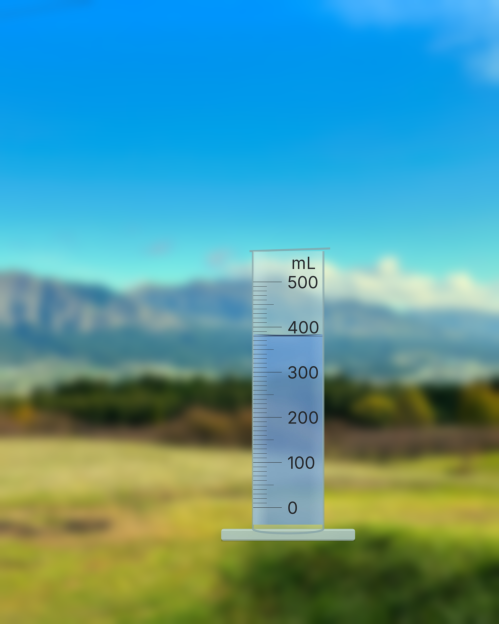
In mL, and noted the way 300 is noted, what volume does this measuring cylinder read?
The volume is 380
